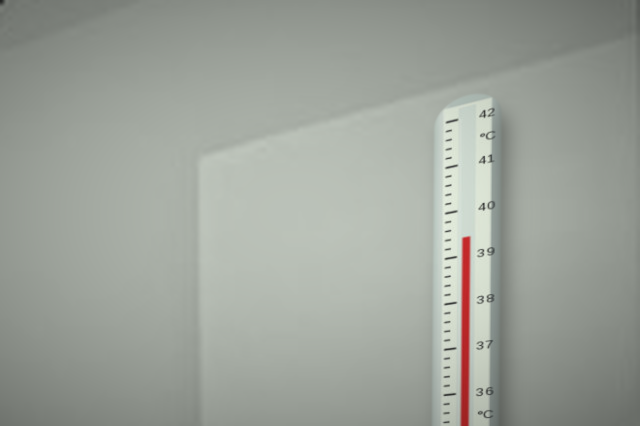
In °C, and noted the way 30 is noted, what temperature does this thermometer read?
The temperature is 39.4
